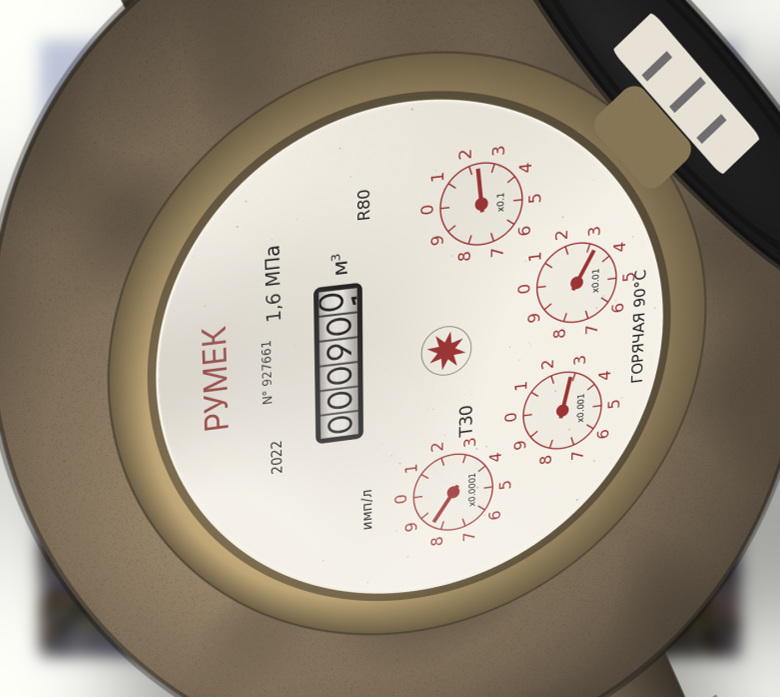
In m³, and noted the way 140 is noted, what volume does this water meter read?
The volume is 900.2328
